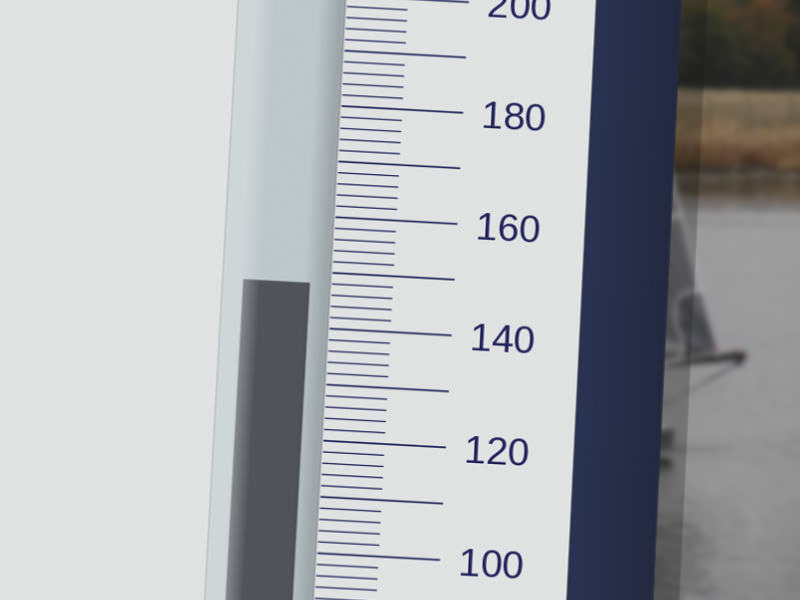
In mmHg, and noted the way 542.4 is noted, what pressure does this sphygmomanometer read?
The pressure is 148
